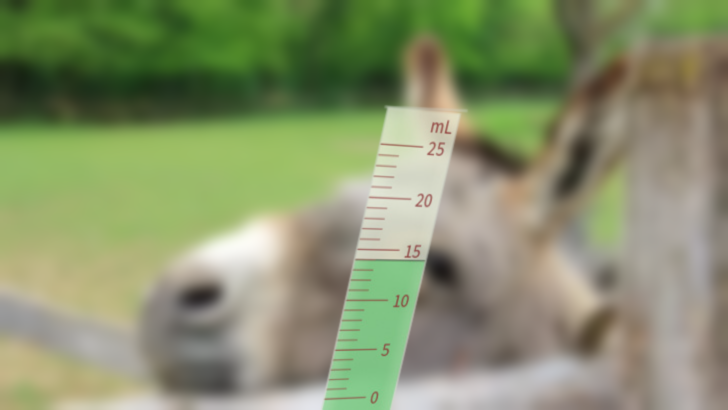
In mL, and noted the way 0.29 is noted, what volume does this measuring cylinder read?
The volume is 14
